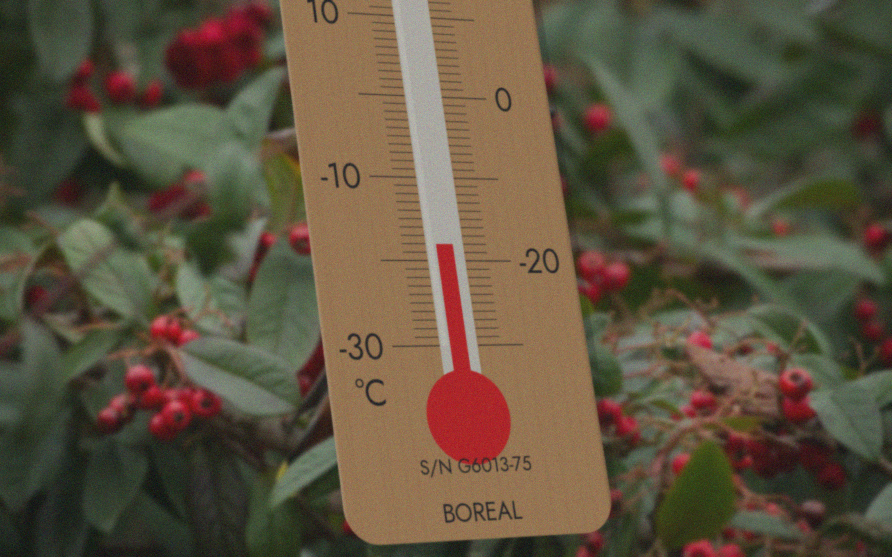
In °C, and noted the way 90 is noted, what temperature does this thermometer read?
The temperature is -18
